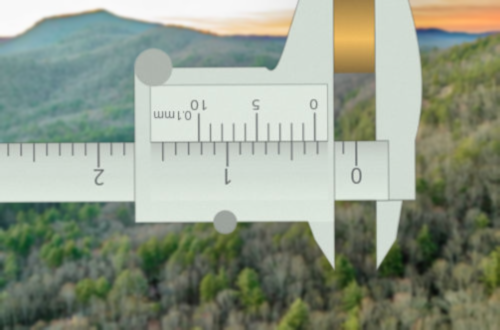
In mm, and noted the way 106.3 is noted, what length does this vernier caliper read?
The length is 3.2
